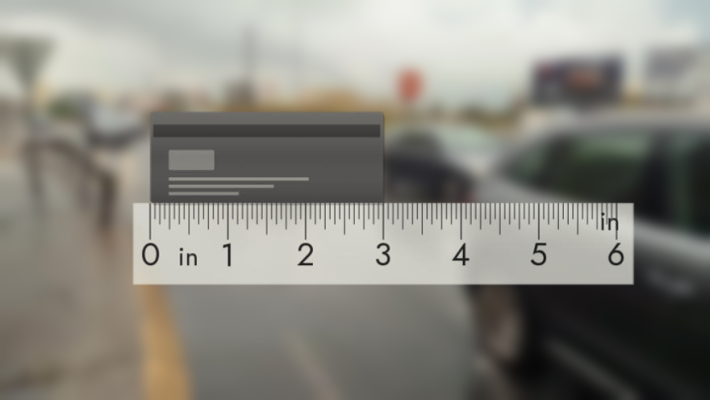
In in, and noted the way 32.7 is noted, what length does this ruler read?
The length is 3
